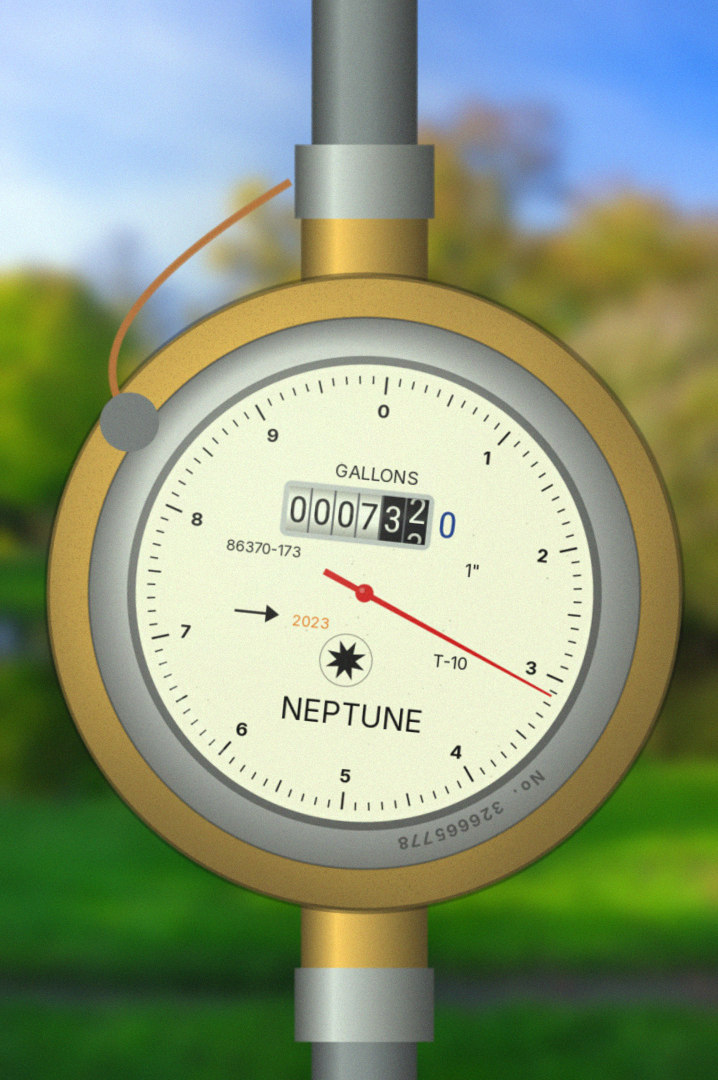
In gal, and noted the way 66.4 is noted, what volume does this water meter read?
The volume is 7323.1
